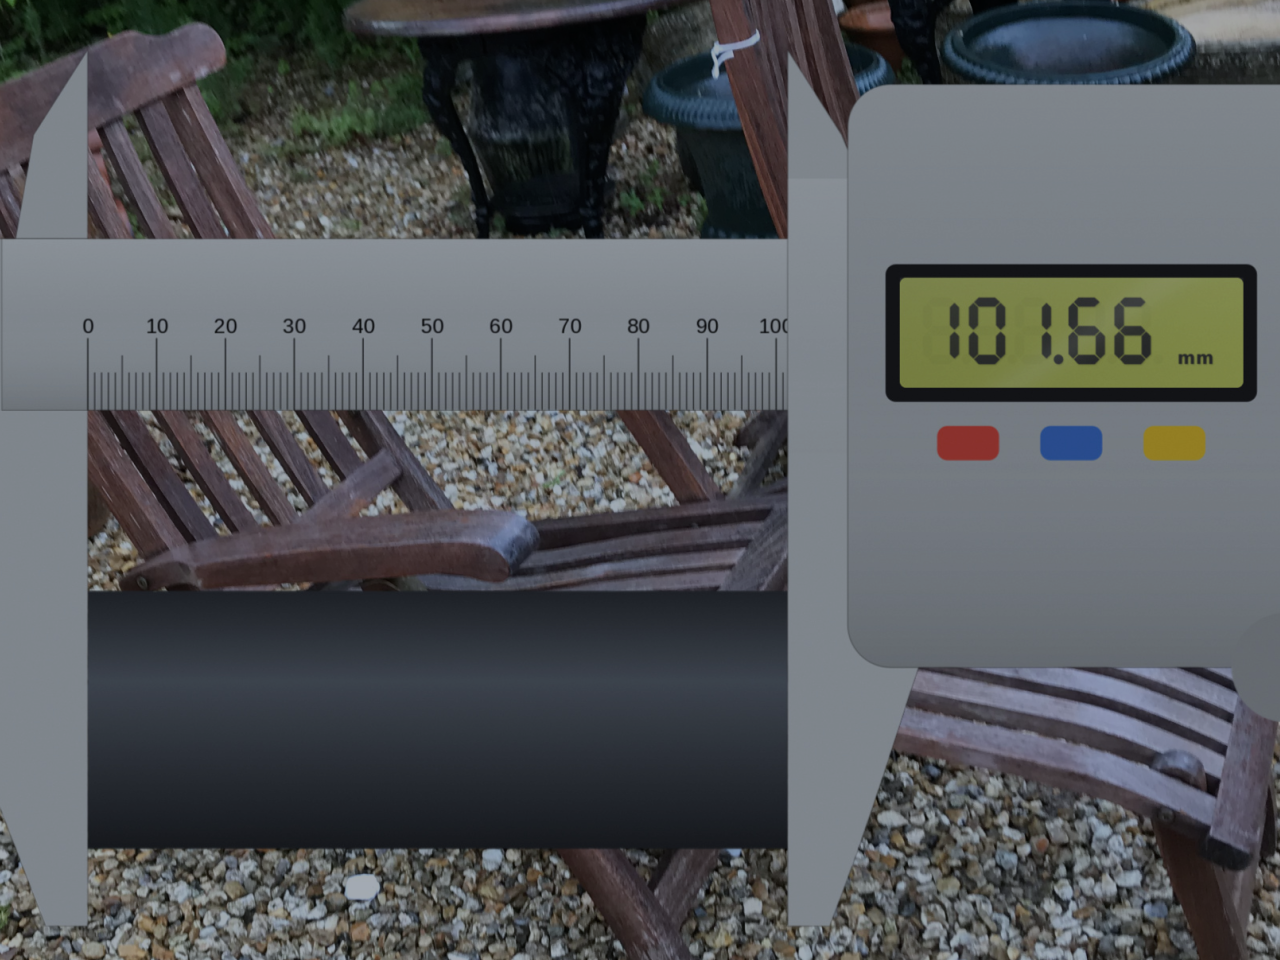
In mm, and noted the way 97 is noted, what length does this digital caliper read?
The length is 101.66
